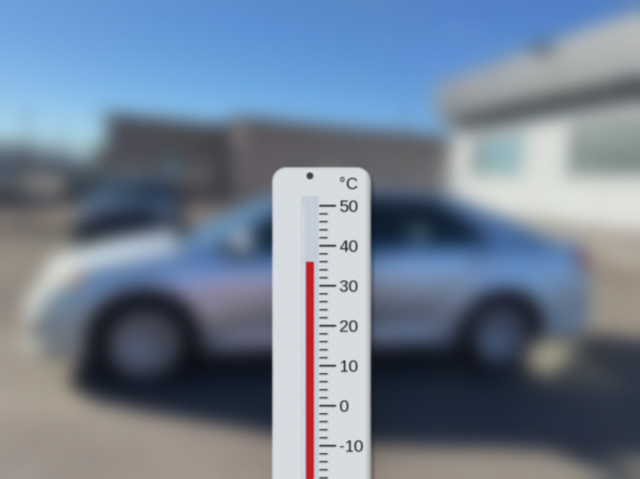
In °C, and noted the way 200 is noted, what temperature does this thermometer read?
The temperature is 36
